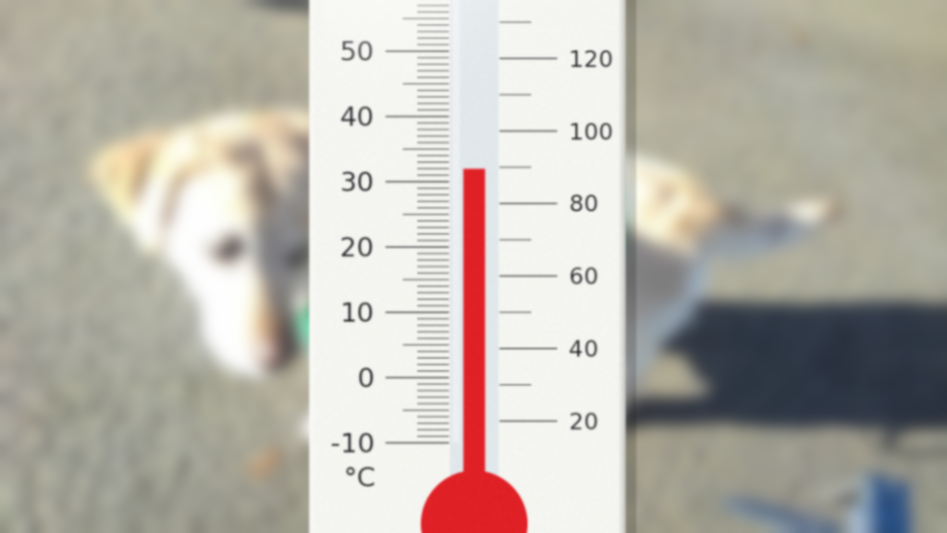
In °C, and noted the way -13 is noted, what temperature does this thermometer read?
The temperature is 32
